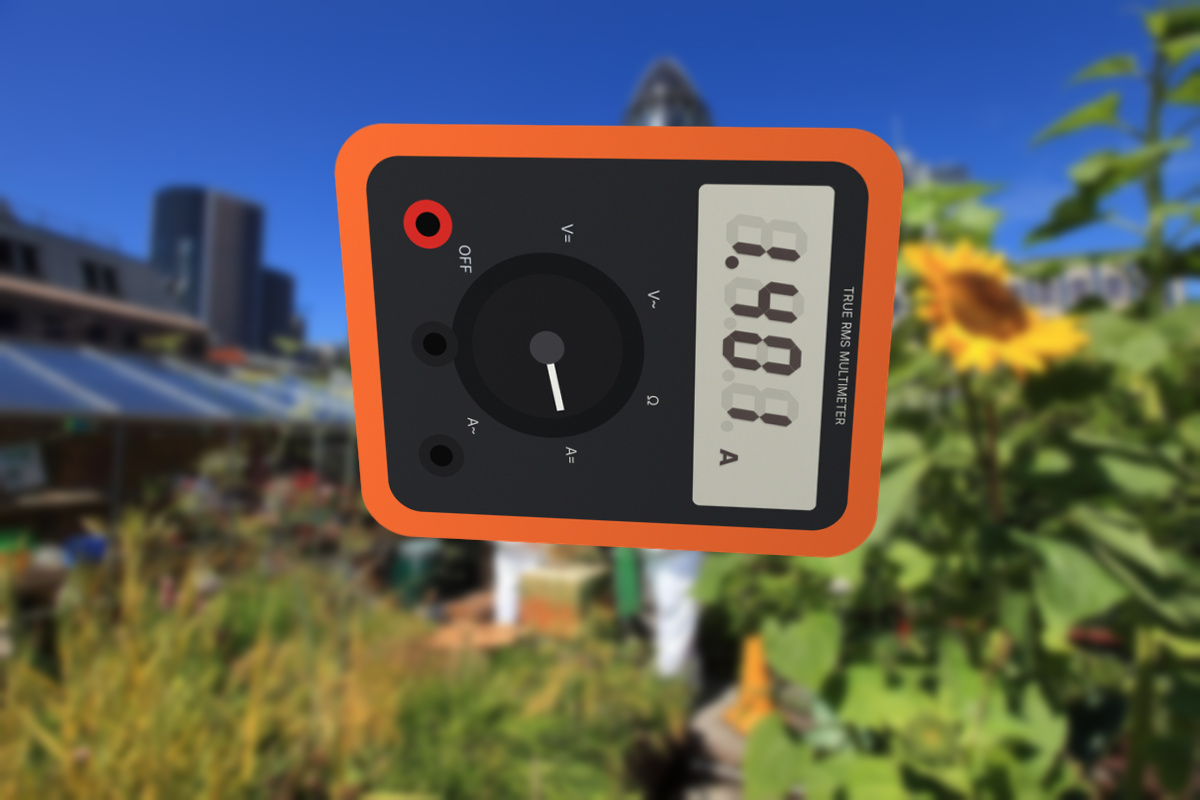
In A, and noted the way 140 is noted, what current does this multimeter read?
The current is 1.401
